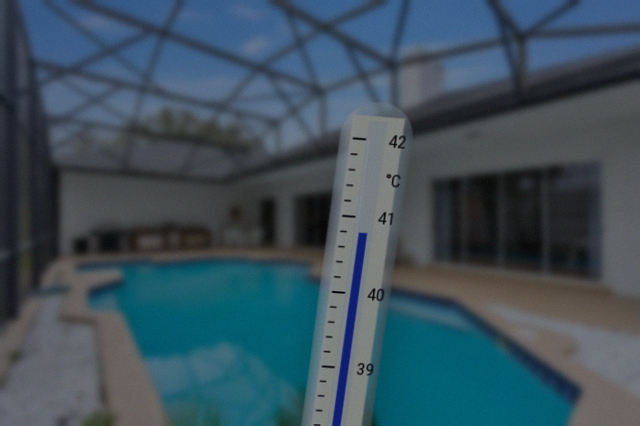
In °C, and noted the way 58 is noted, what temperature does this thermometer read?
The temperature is 40.8
